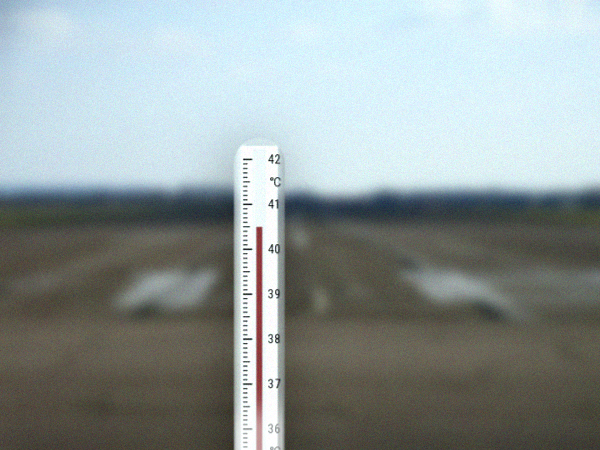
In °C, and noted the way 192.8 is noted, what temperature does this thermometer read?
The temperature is 40.5
